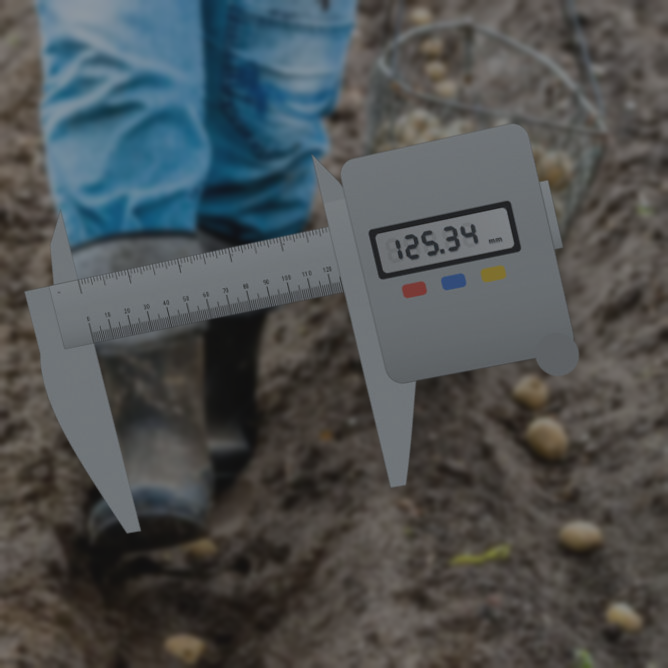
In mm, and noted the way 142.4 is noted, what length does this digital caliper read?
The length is 125.34
